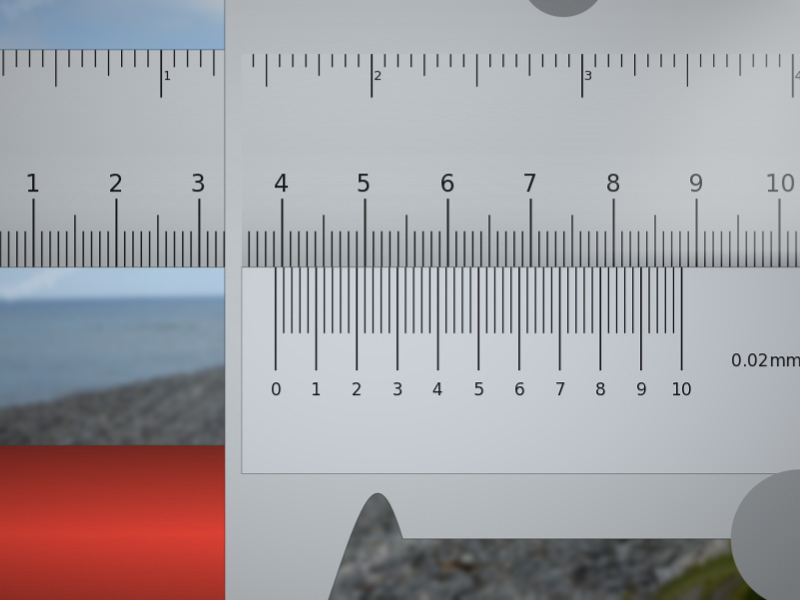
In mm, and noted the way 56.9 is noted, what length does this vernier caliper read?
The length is 39.2
